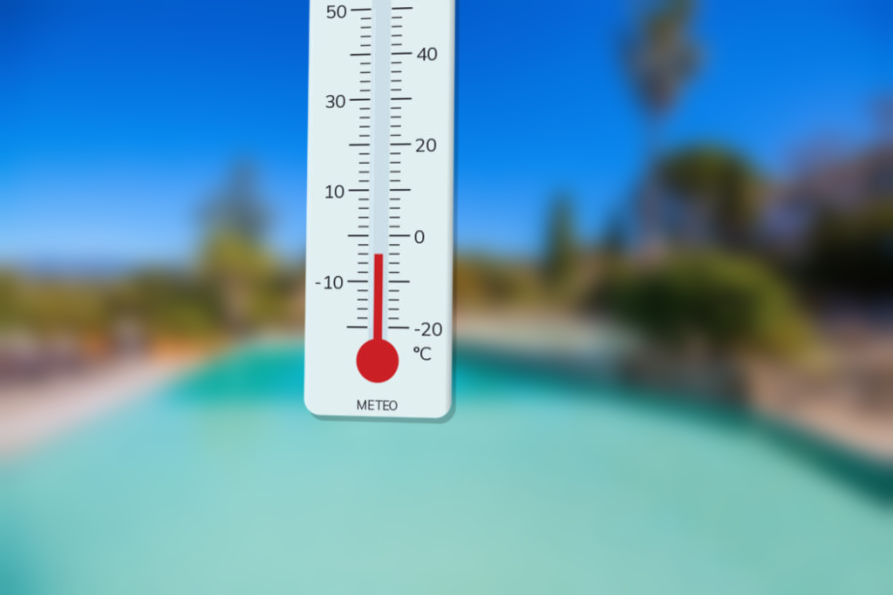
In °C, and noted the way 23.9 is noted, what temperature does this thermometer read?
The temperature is -4
